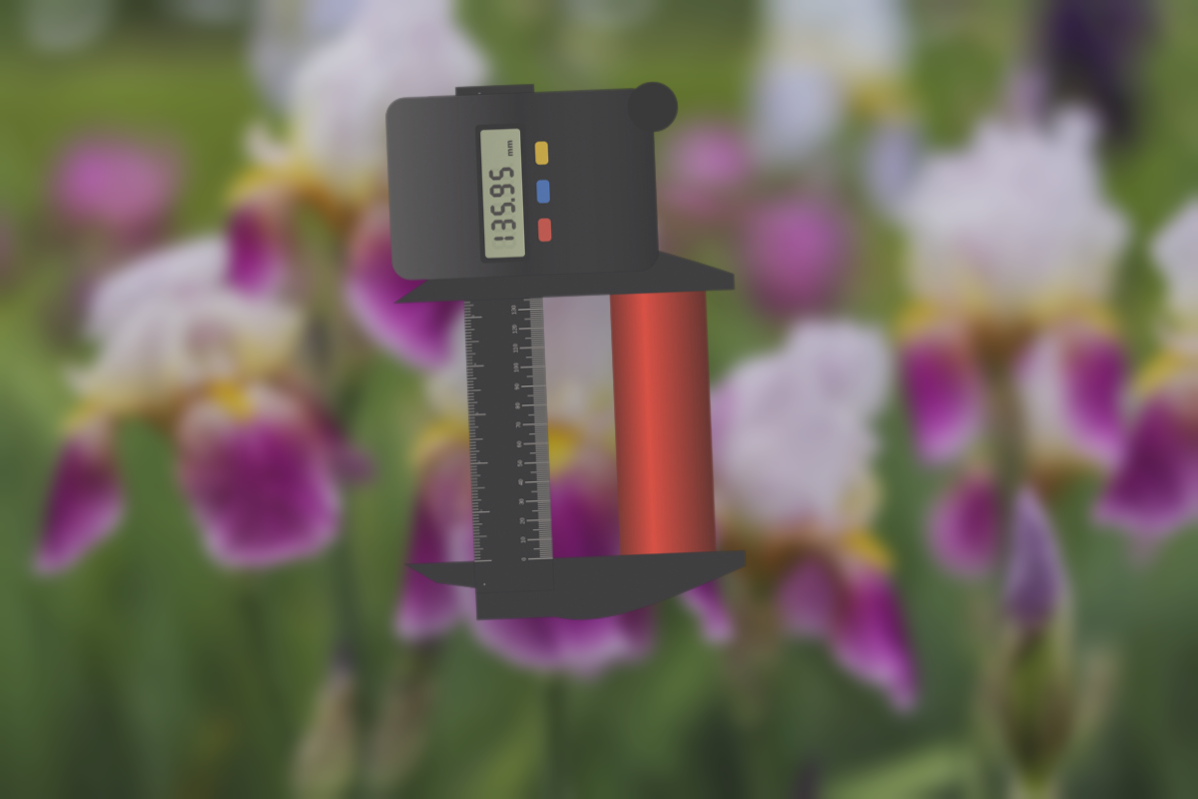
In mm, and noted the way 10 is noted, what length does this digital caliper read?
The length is 135.95
